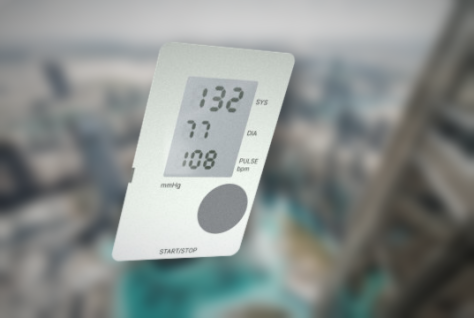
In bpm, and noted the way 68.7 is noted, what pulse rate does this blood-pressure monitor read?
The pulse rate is 108
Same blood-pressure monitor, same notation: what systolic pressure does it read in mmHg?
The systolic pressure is 132
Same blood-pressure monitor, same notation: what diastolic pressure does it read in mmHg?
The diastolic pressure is 77
